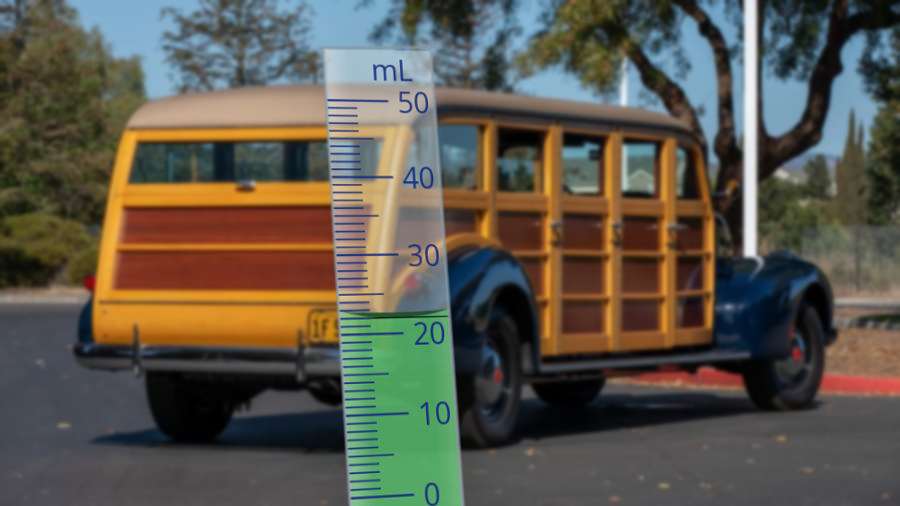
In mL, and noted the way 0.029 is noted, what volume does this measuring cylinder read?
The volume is 22
